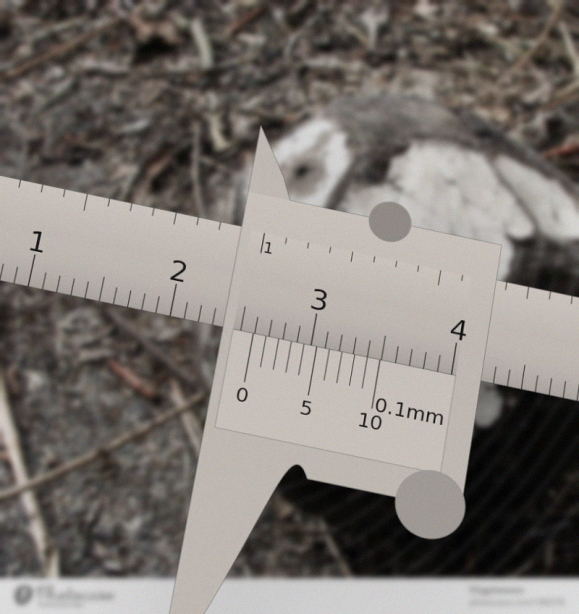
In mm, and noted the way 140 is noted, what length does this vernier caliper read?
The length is 25.9
